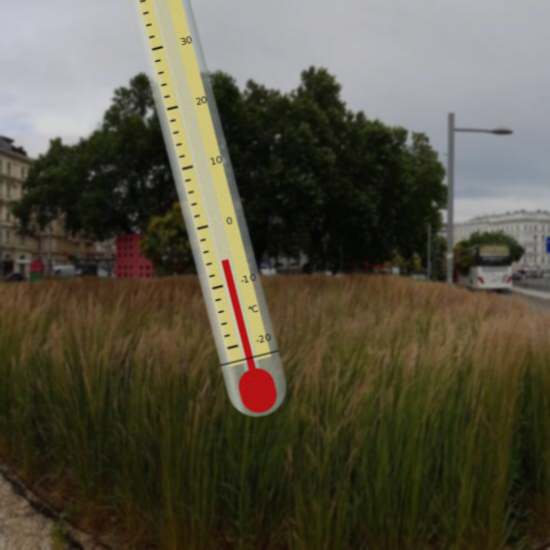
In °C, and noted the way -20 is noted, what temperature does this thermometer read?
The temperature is -6
